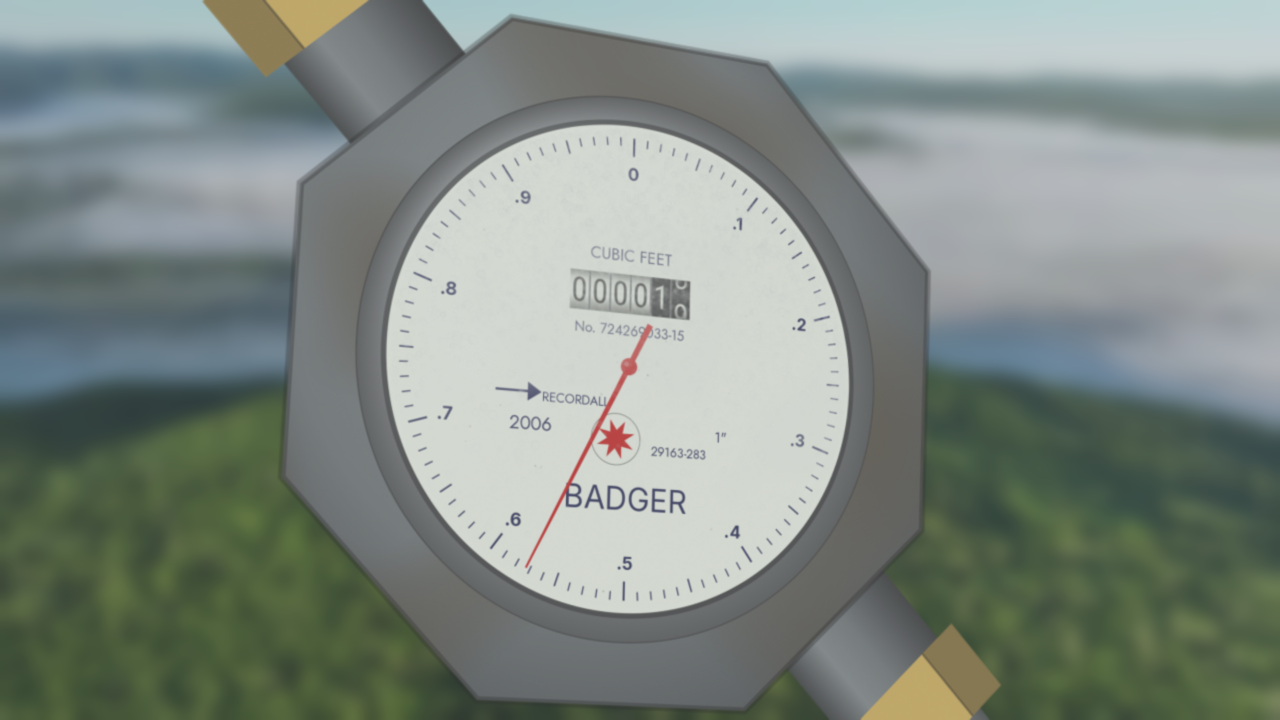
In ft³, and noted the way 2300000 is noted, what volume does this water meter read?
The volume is 18.57
